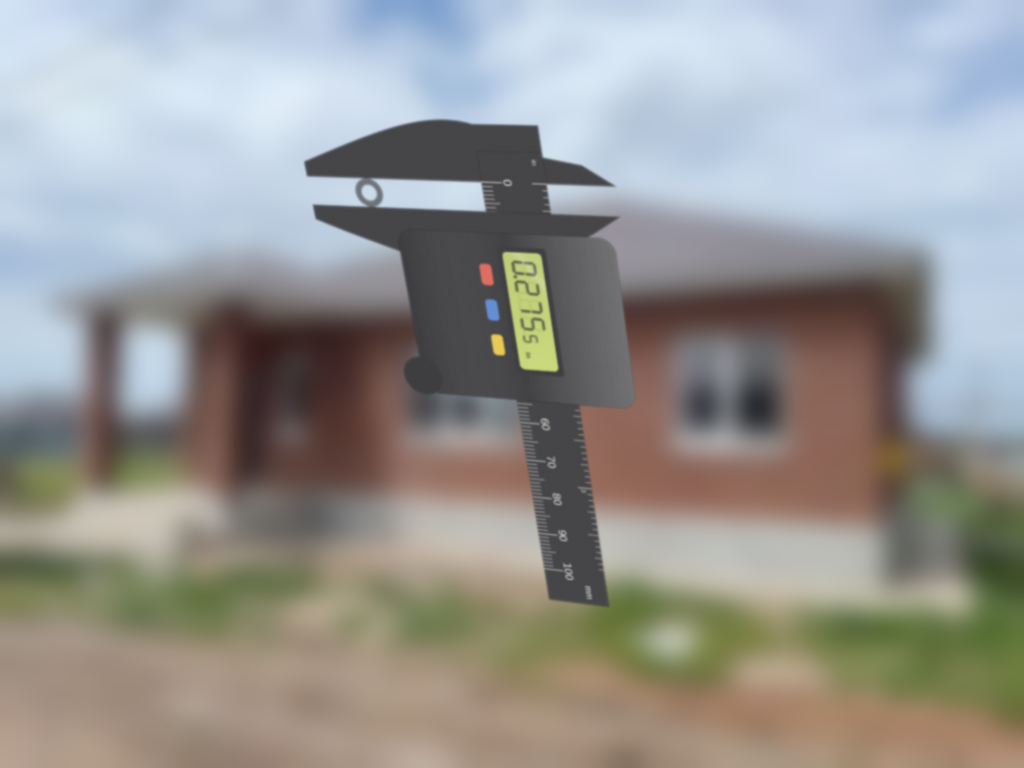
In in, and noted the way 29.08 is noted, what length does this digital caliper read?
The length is 0.2755
